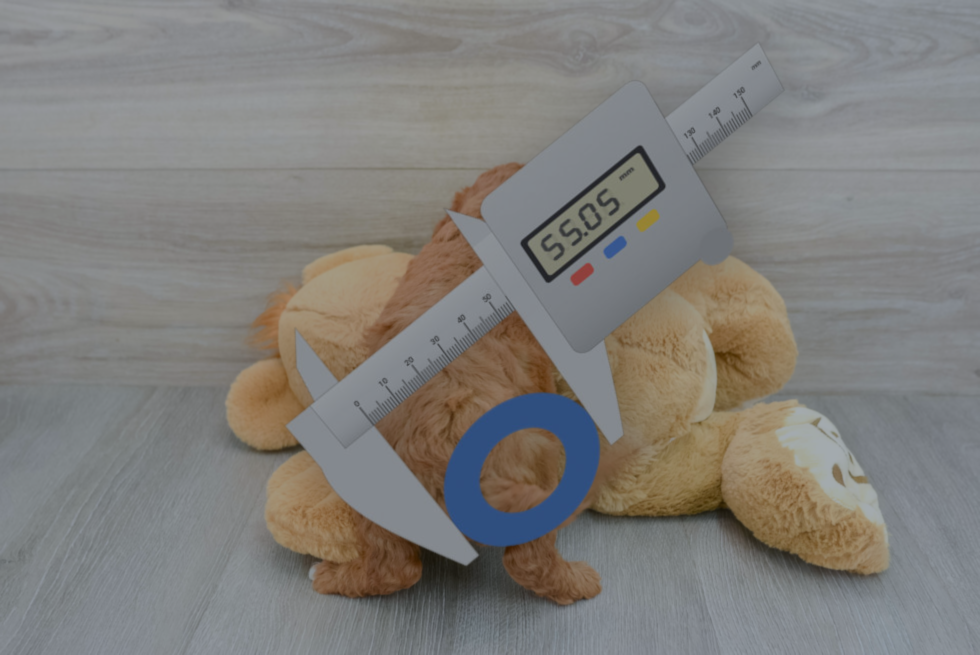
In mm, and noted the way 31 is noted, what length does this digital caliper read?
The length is 55.05
